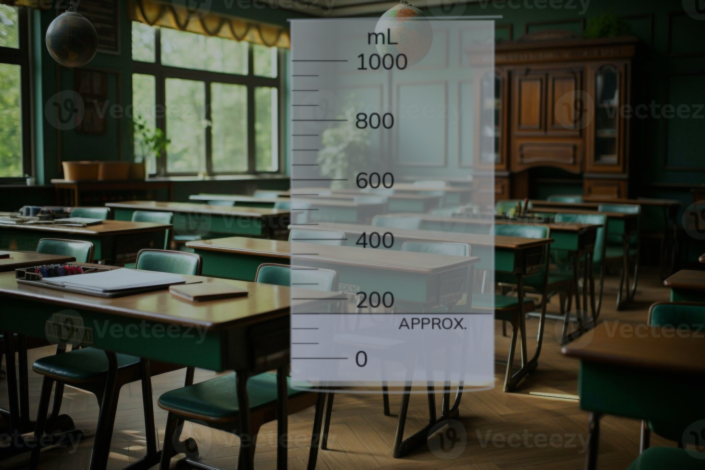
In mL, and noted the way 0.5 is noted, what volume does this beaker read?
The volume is 150
